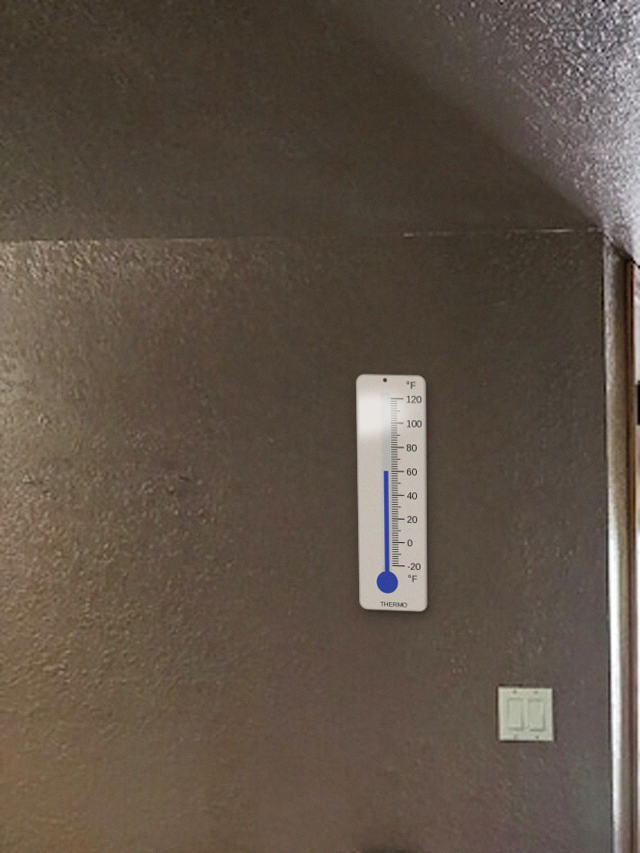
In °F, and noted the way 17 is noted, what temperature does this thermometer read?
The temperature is 60
